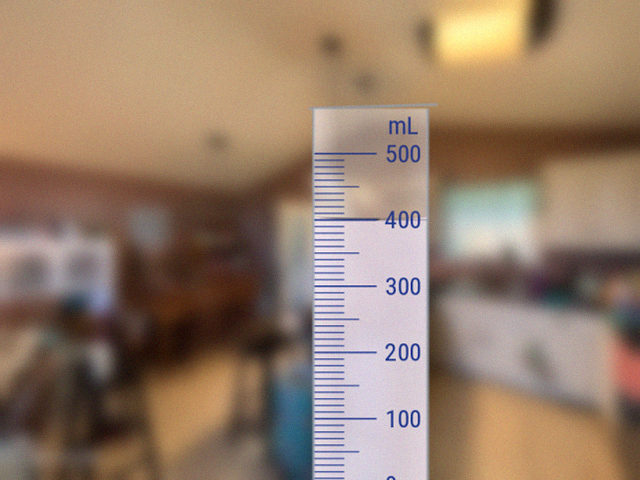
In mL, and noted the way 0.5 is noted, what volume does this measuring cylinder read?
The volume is 400
